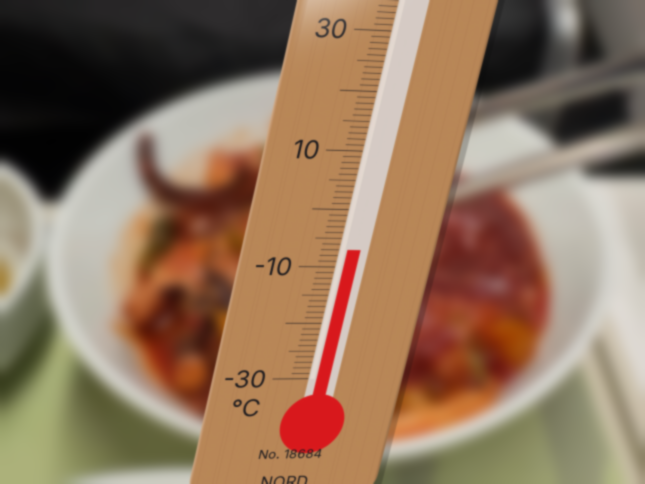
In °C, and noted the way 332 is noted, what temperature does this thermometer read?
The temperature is -7
